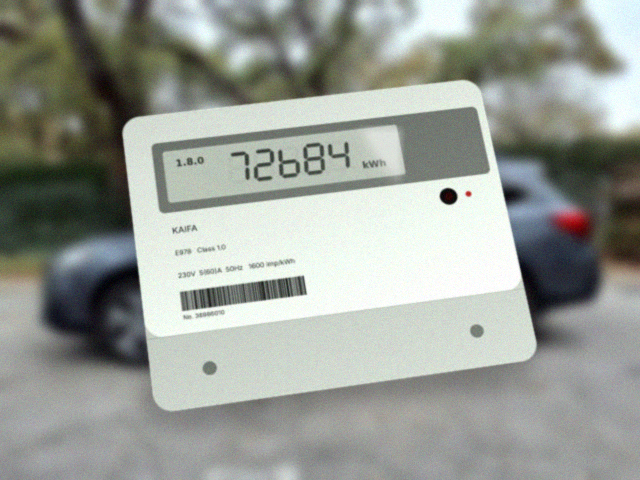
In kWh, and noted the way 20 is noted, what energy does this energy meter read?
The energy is 72684
